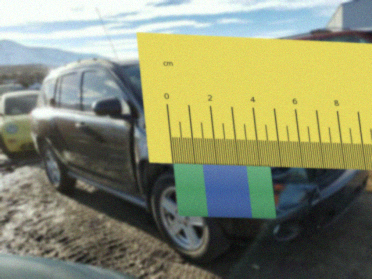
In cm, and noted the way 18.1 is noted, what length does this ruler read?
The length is 4.5
